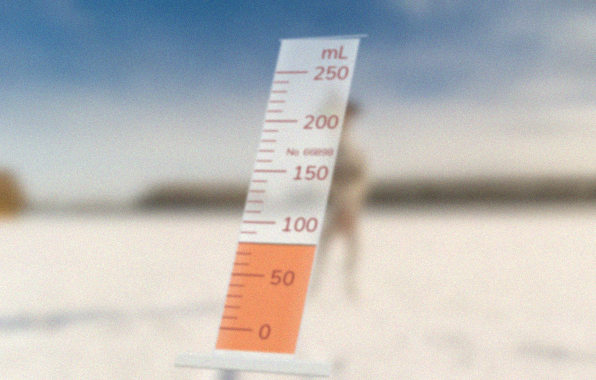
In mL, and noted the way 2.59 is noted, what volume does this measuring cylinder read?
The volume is 80
